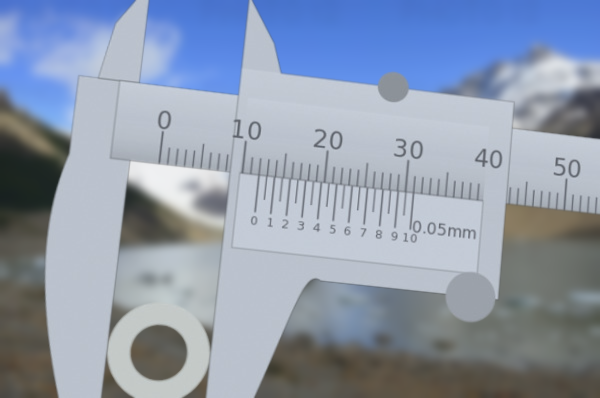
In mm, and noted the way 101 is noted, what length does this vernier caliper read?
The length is 12.0
